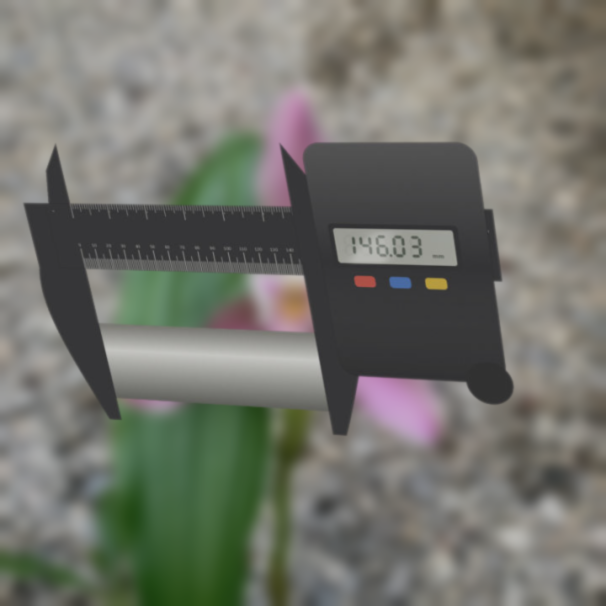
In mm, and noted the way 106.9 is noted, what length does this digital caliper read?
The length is 146.03
